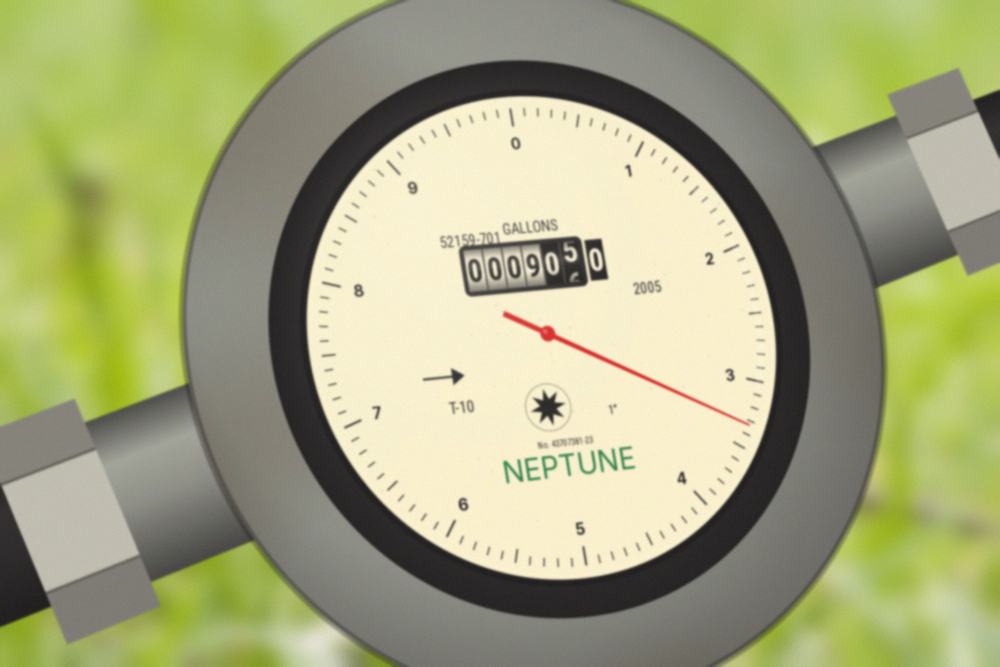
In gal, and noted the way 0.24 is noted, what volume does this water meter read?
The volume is 9053.3
